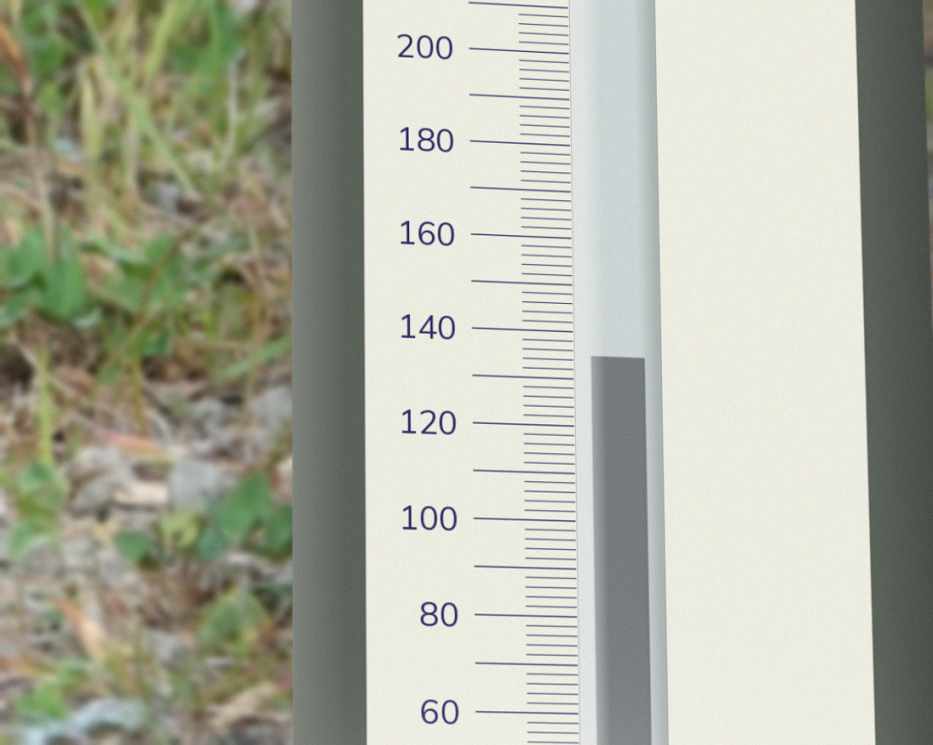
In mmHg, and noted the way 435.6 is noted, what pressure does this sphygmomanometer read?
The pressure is 135
